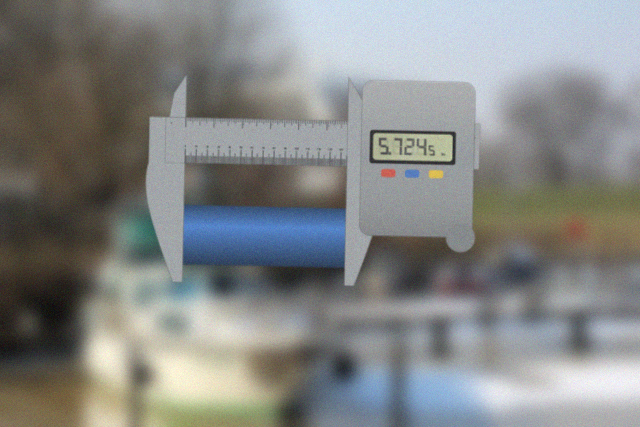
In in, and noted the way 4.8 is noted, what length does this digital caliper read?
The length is 5.7245
